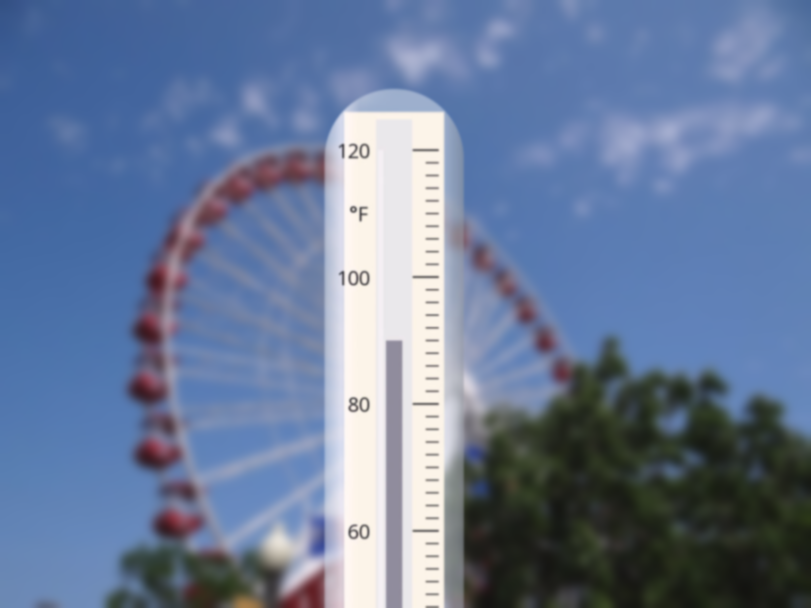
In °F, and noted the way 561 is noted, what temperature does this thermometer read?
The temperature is 90
